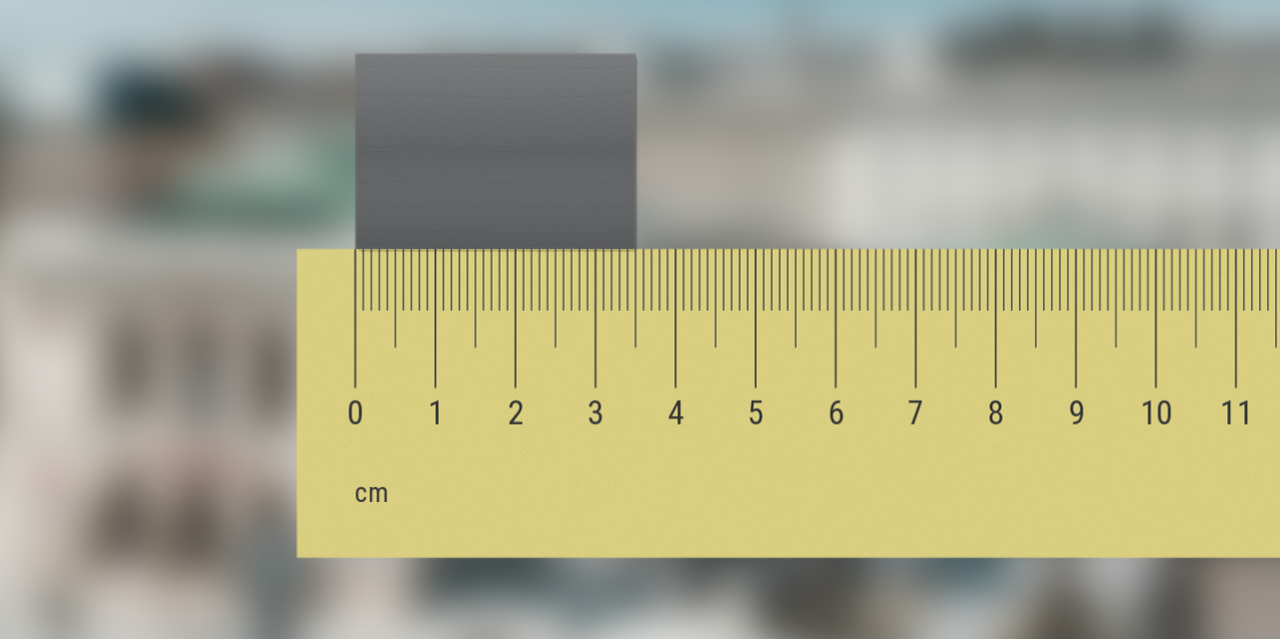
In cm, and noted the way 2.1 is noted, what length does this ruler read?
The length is 3.5
